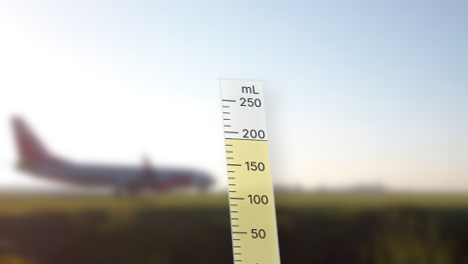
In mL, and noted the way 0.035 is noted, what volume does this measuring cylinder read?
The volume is 190
